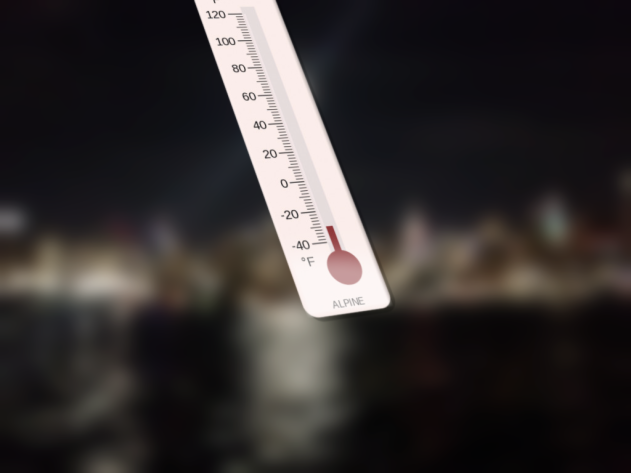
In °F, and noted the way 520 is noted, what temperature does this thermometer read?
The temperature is -30
